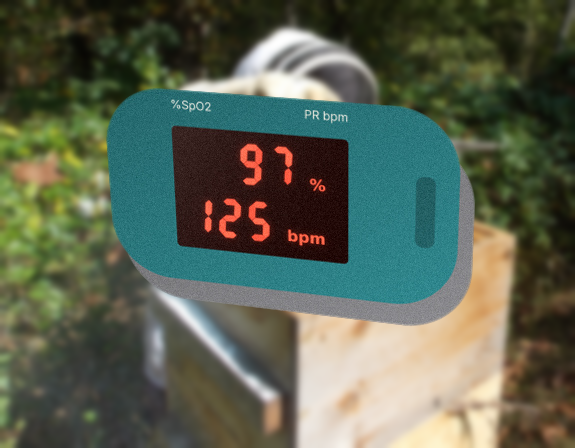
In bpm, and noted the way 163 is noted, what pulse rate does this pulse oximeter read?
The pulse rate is 125
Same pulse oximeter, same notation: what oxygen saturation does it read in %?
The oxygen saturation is 97
